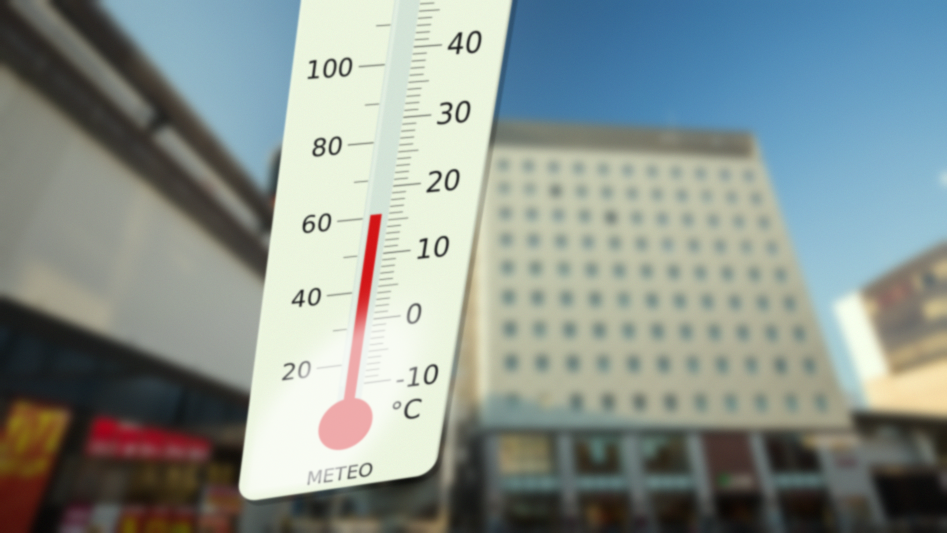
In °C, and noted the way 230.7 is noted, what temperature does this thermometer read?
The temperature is 16
